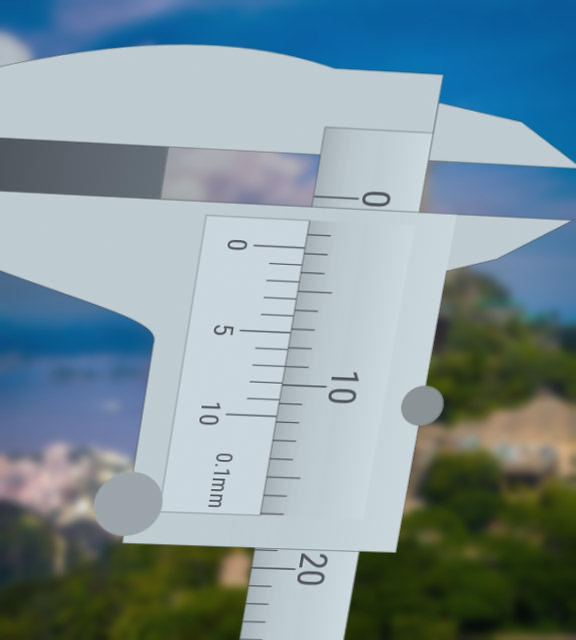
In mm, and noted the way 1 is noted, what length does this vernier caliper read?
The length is 2.7
